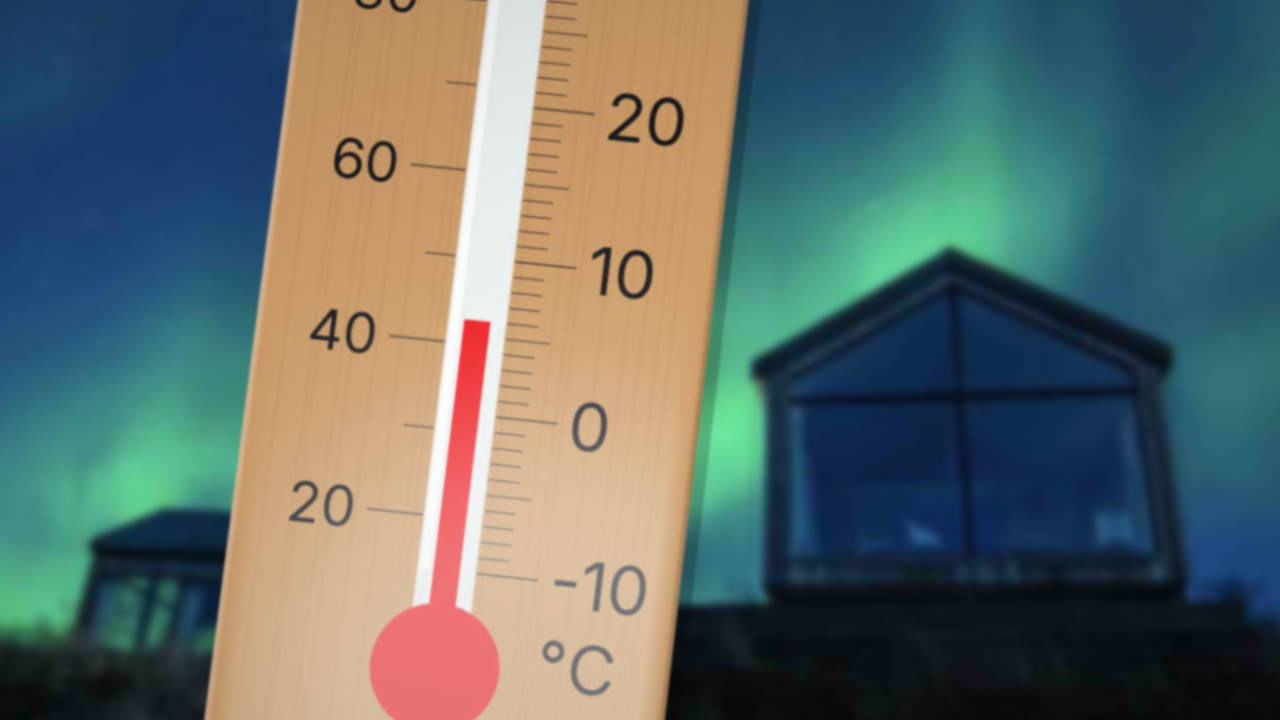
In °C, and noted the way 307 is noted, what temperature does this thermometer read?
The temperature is 6
